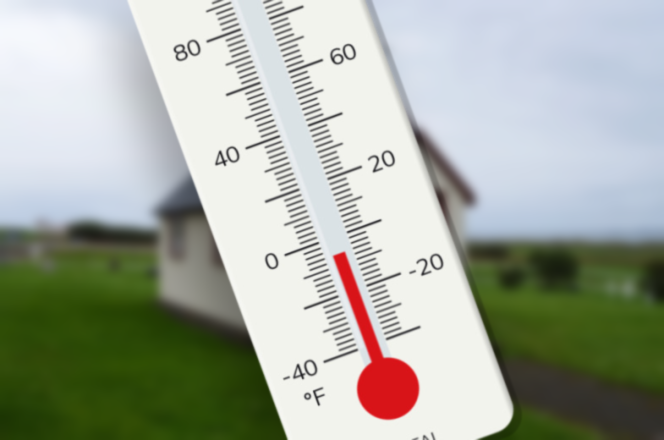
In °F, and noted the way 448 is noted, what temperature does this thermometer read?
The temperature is -6
